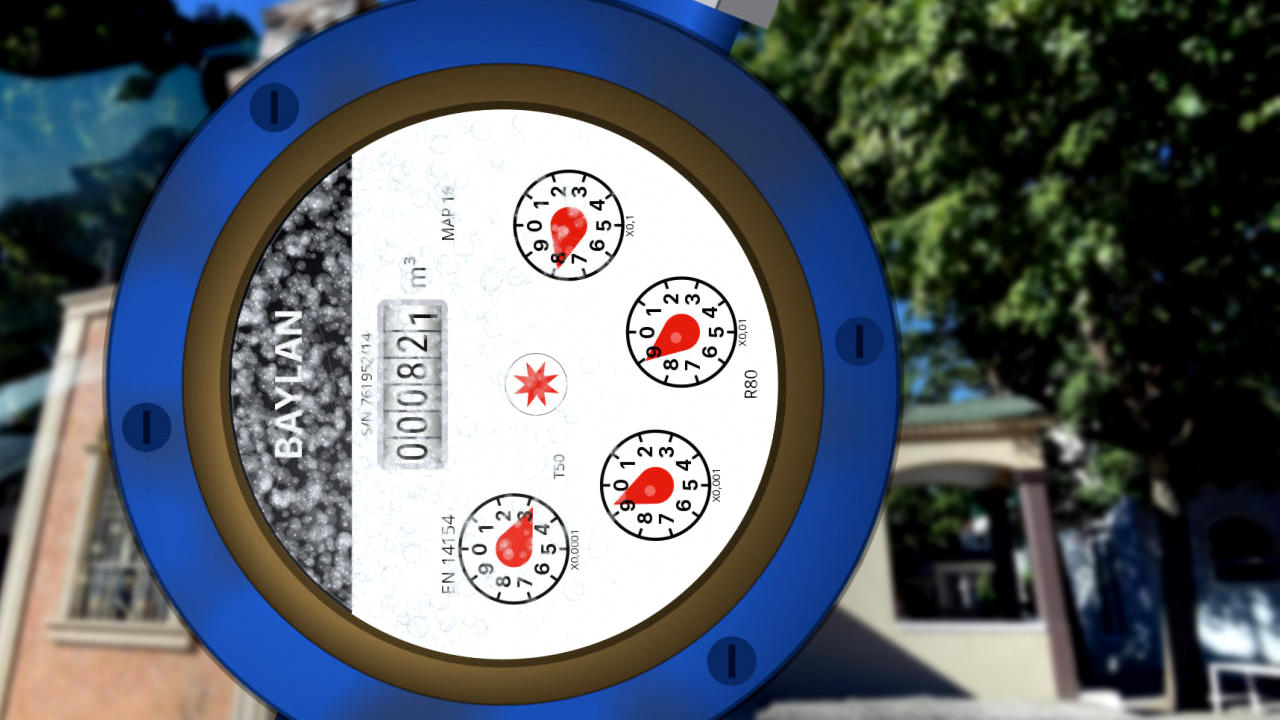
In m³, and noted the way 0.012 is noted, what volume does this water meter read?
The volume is 820.7893
